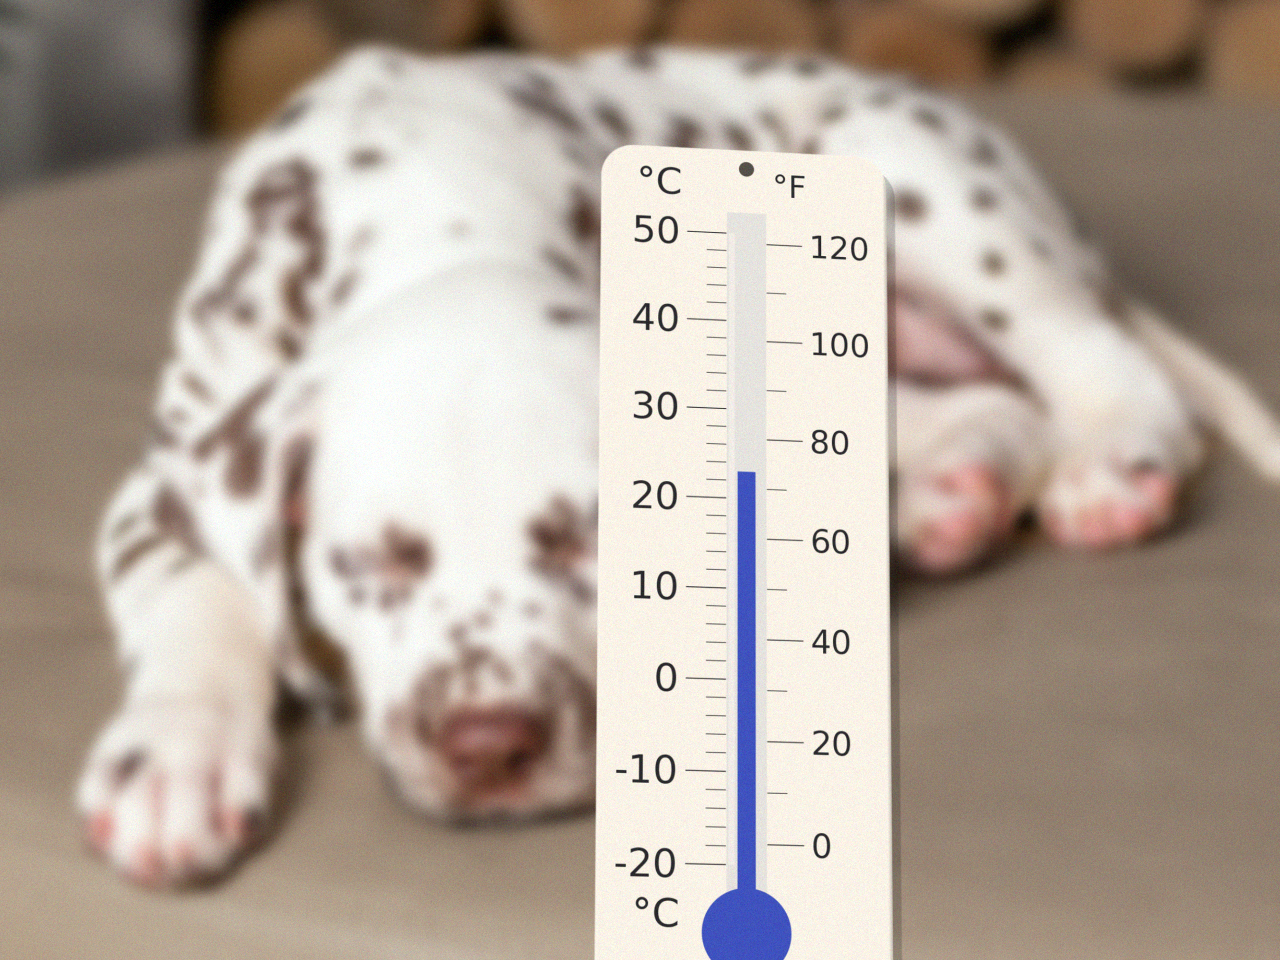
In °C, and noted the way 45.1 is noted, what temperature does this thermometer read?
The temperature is 23
